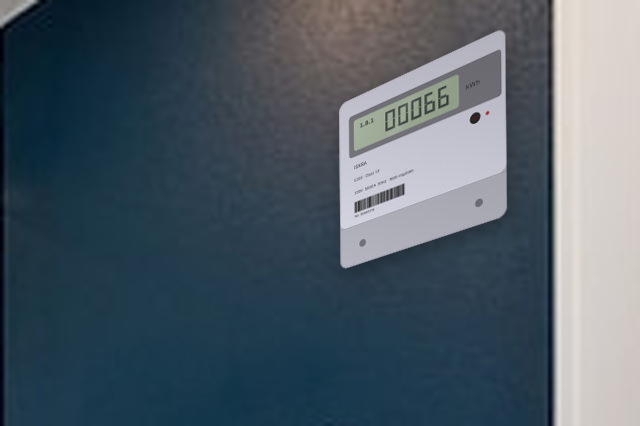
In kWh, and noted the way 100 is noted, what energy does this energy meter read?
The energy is 66
